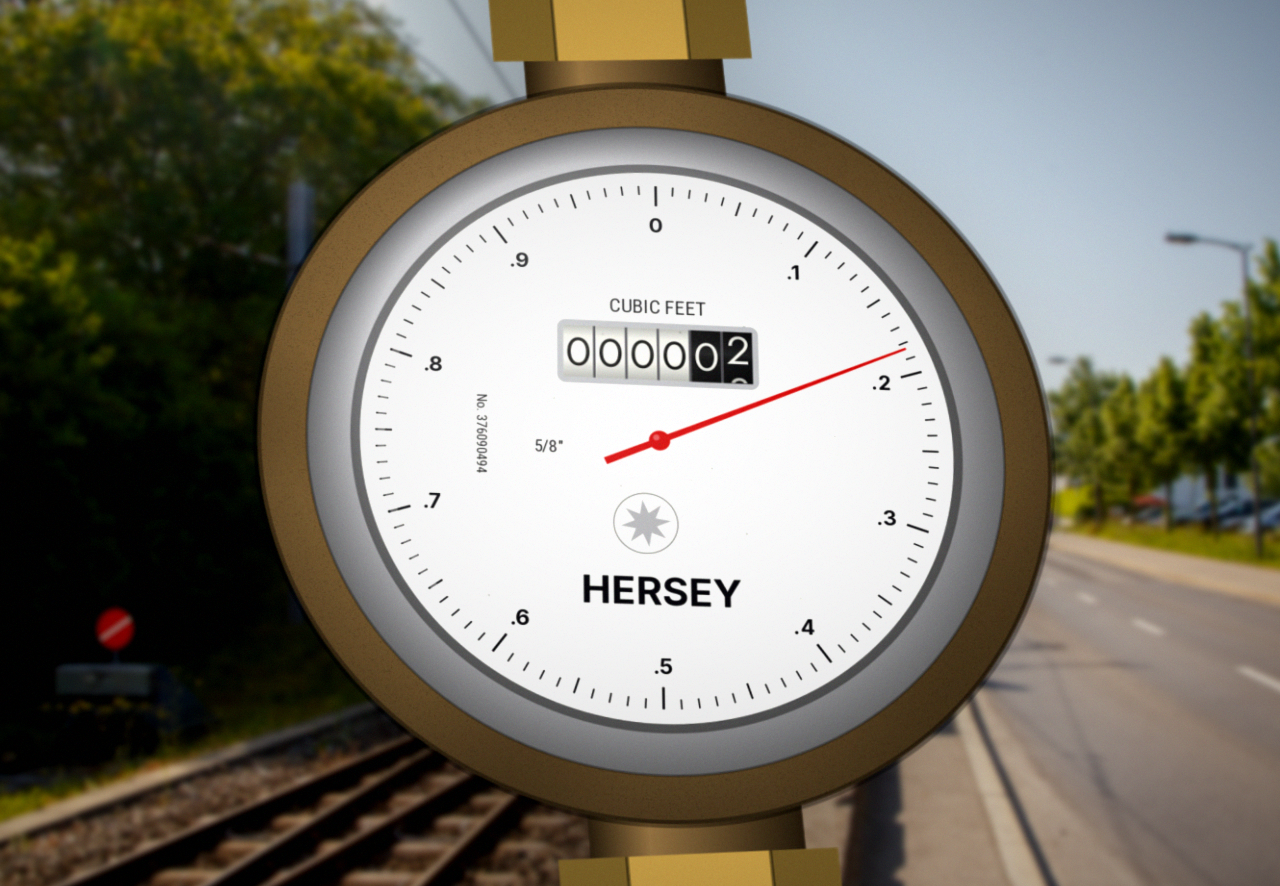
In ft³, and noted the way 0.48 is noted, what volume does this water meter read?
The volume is 2.18
